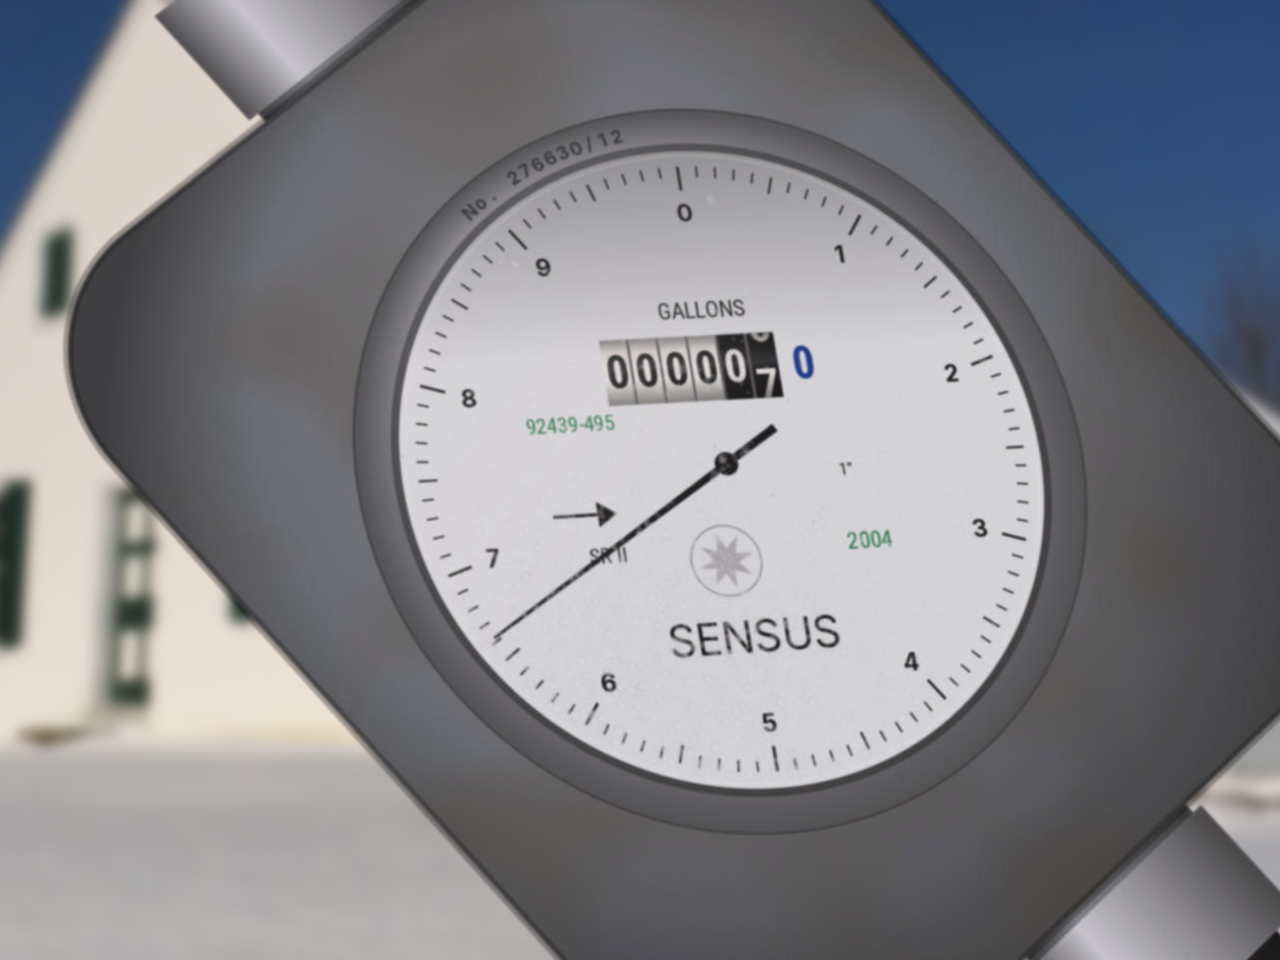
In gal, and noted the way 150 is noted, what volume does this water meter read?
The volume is 66.6
